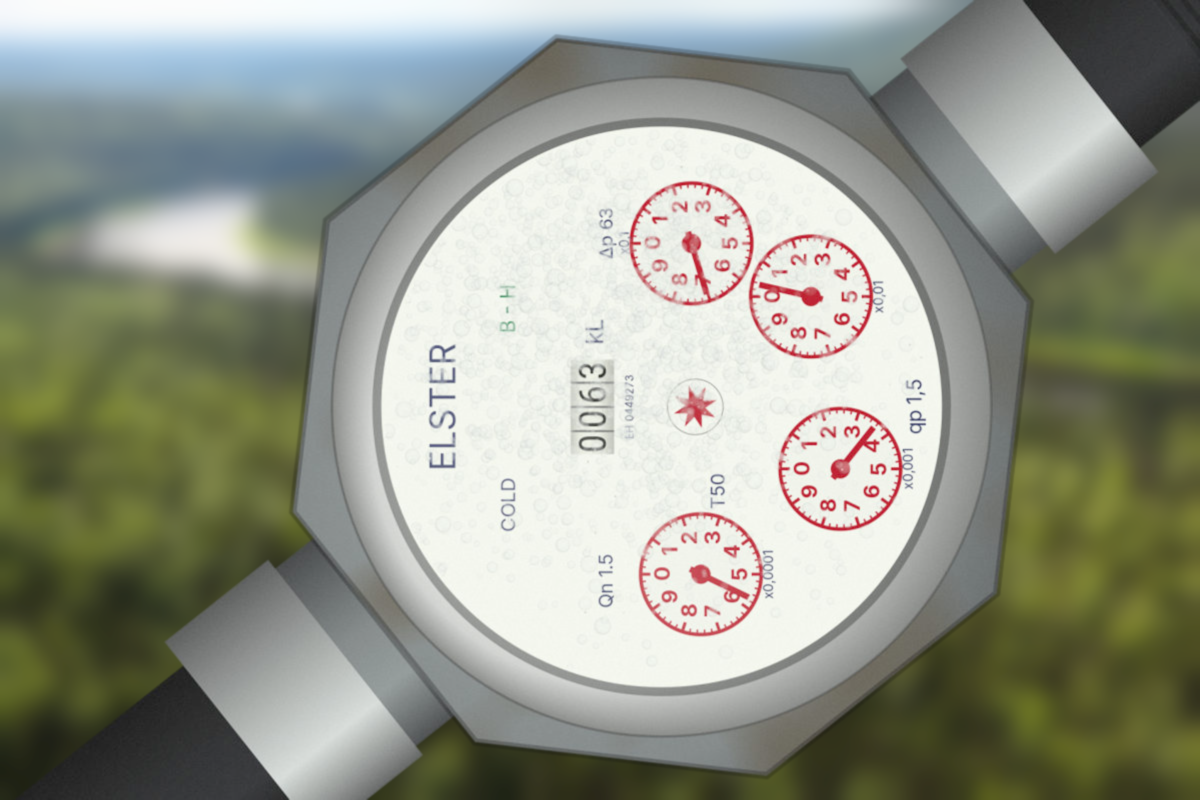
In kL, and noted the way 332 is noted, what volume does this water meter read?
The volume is 63.7035
